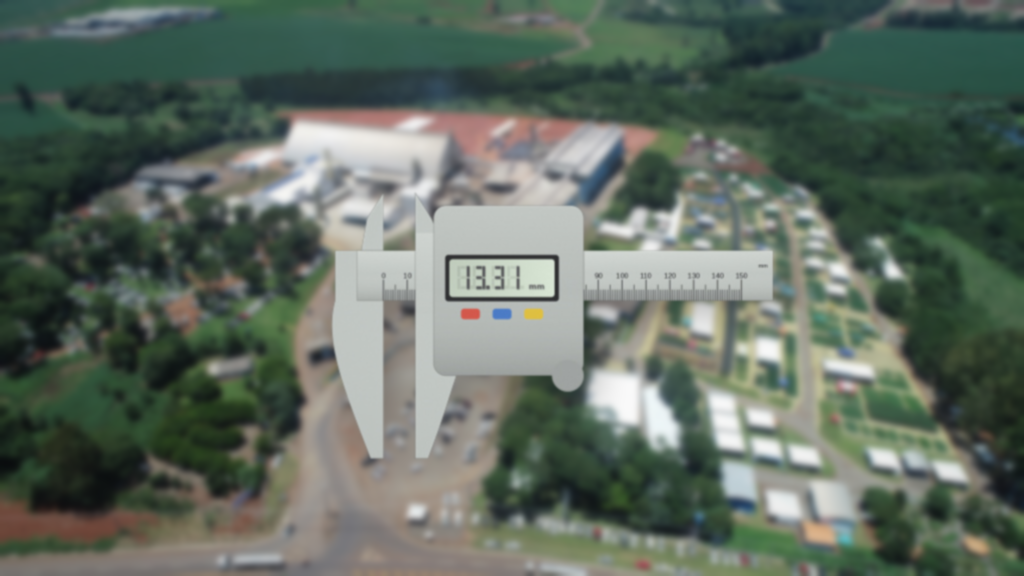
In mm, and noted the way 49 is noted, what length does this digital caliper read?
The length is 13.31
